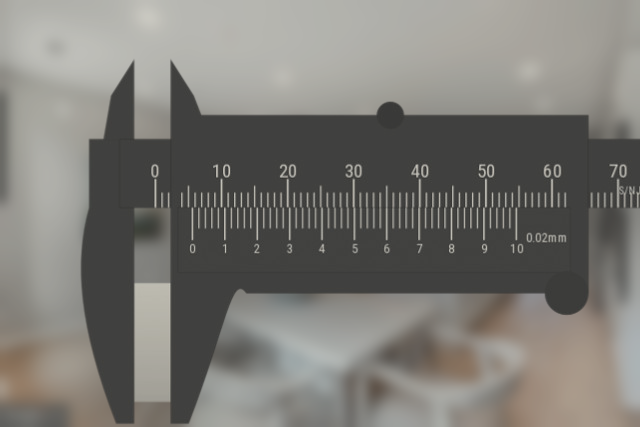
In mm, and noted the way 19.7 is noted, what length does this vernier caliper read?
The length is 5.6
